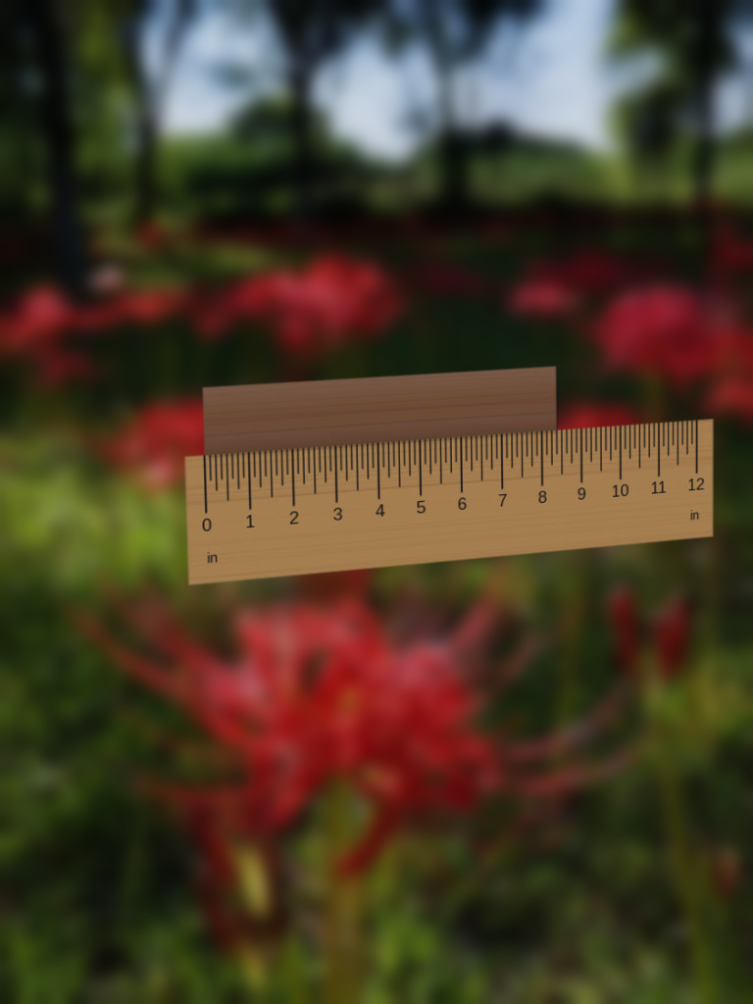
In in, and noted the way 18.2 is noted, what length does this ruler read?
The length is 8.375
